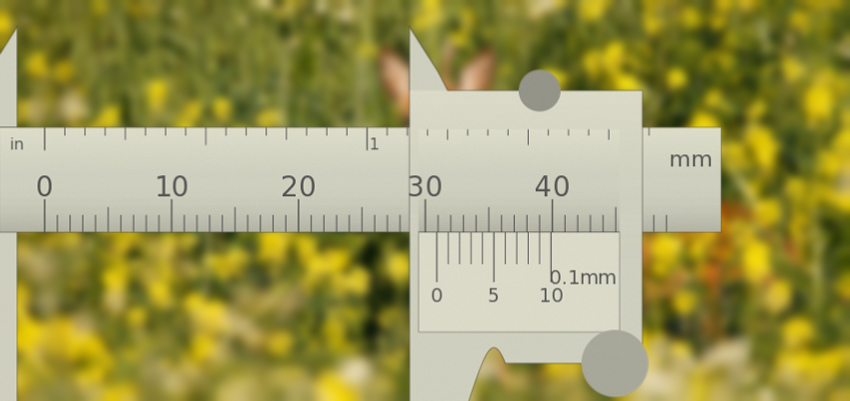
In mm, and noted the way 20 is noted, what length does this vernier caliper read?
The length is 30.9
